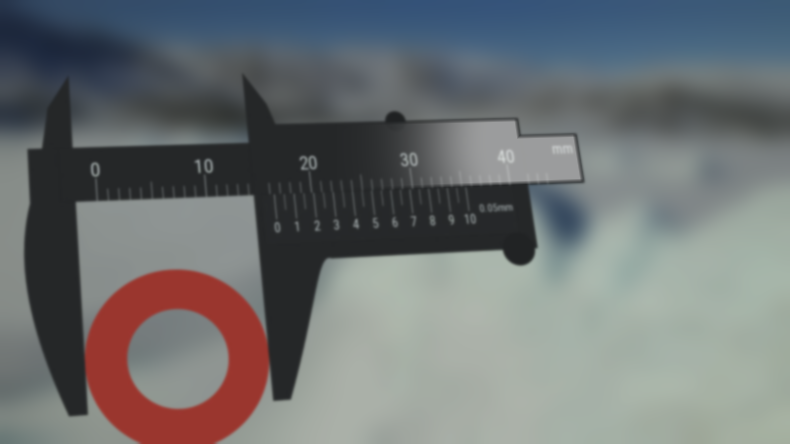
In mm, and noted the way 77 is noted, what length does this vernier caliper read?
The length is 16.4
